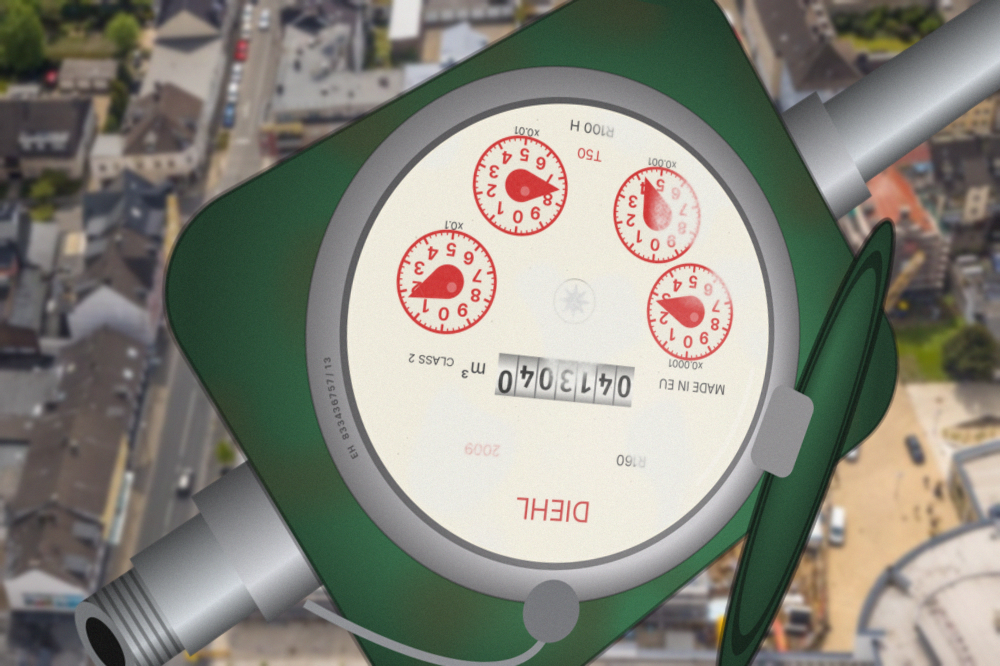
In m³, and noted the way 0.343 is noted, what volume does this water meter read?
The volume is 413040.1742
